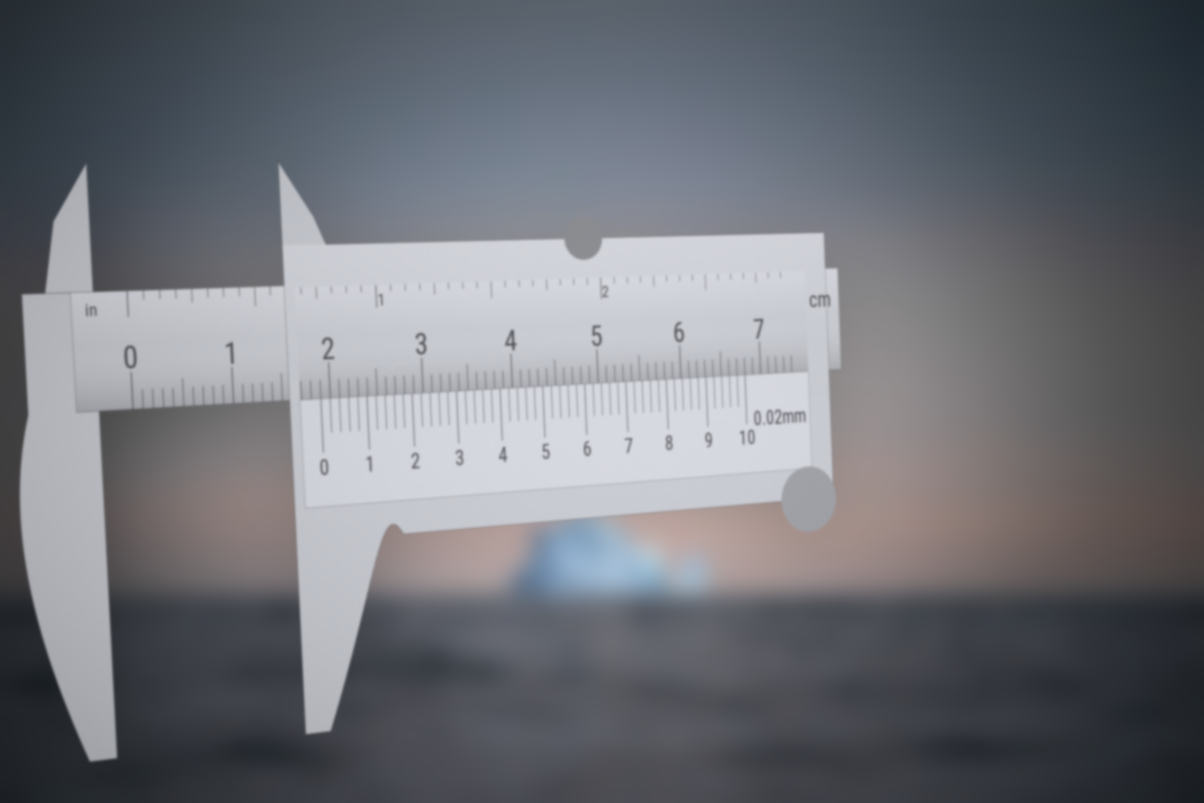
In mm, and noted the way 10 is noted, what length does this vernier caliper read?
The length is 19.0
